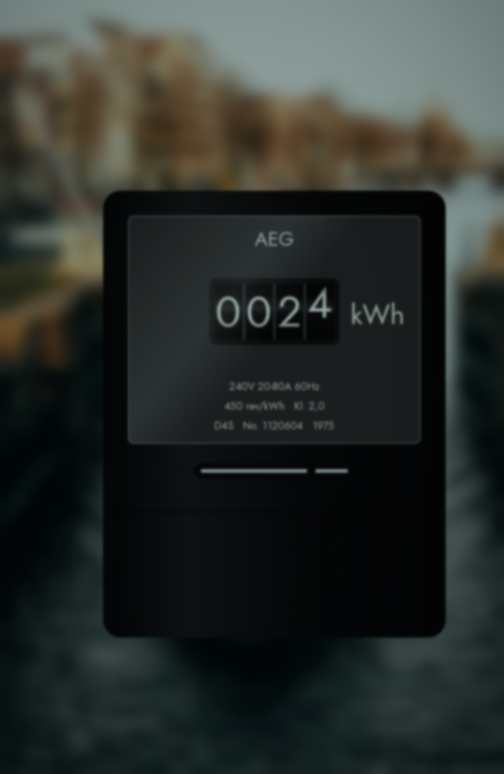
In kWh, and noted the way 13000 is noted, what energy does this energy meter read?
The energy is 24
